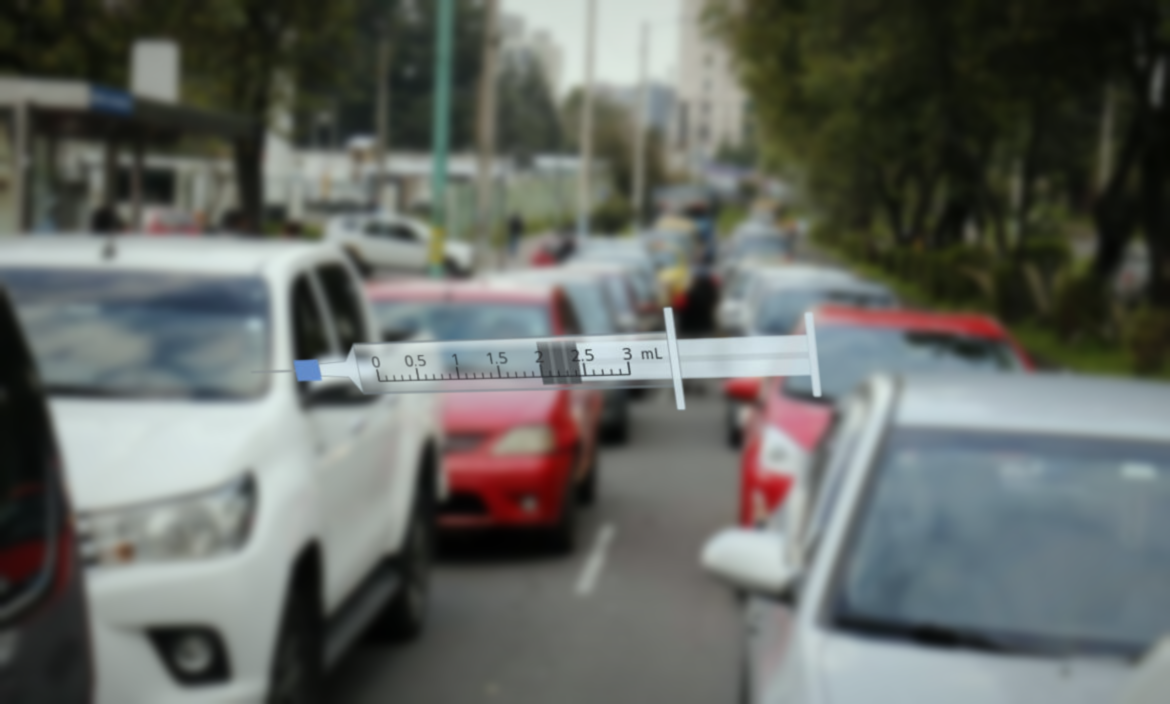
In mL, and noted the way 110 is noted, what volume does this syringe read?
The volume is 2
